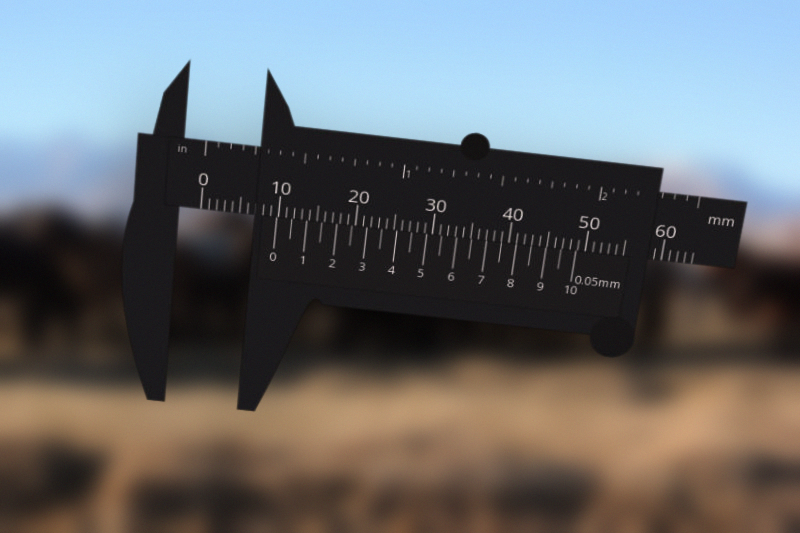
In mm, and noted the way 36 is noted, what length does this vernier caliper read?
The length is 9.8
